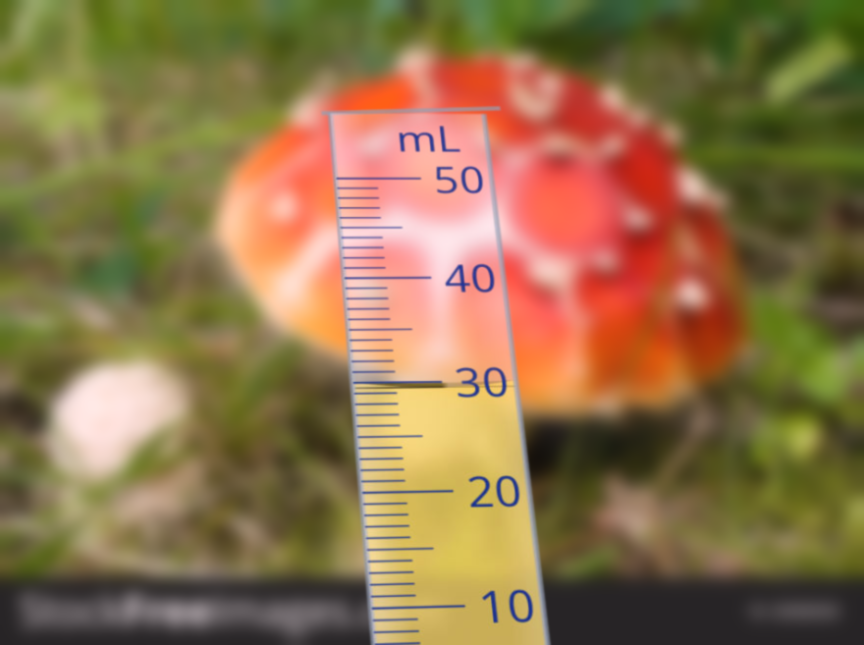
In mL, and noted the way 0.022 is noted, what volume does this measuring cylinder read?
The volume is 29.5
